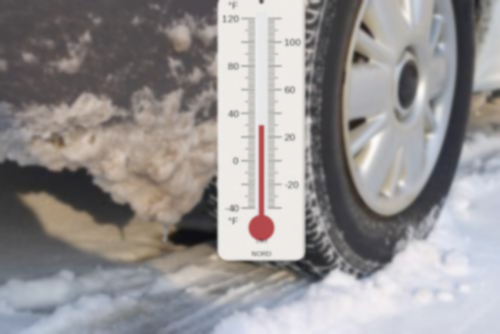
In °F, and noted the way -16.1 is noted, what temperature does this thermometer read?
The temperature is 30
